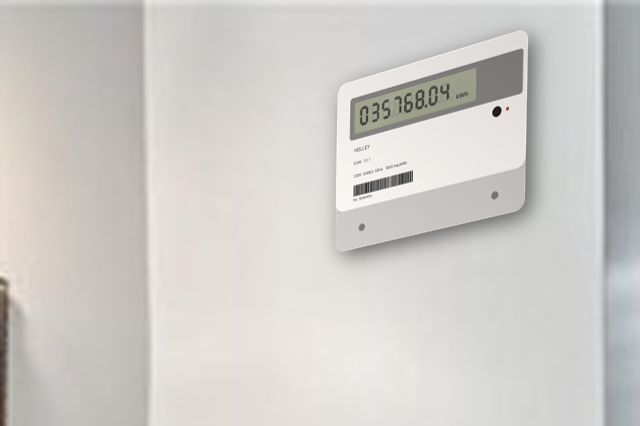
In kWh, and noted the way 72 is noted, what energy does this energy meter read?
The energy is 35768.04
